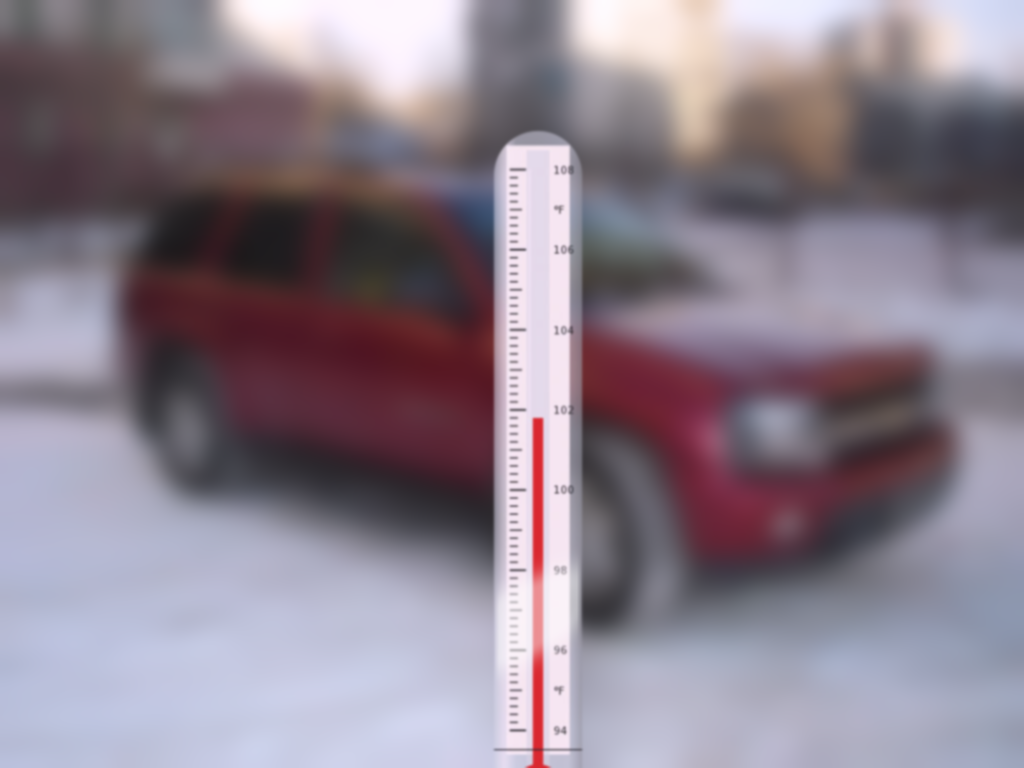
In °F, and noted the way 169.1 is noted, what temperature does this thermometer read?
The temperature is 101.8
